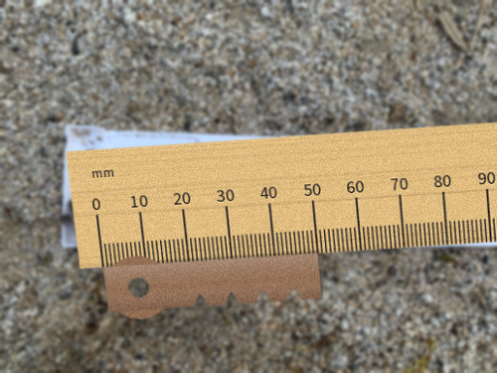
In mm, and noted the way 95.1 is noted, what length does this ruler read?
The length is 50
